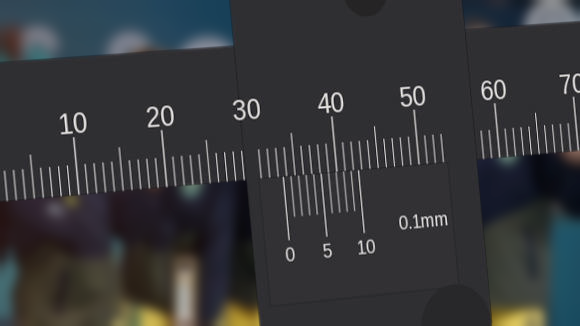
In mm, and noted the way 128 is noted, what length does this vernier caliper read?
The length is 33.6
